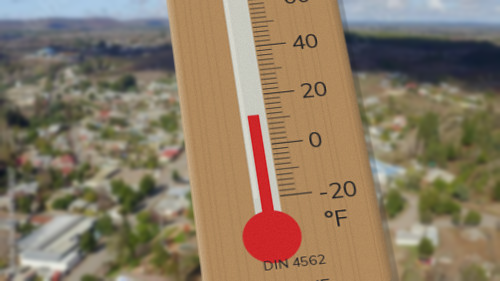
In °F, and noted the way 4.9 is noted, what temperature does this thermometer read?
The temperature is 12
